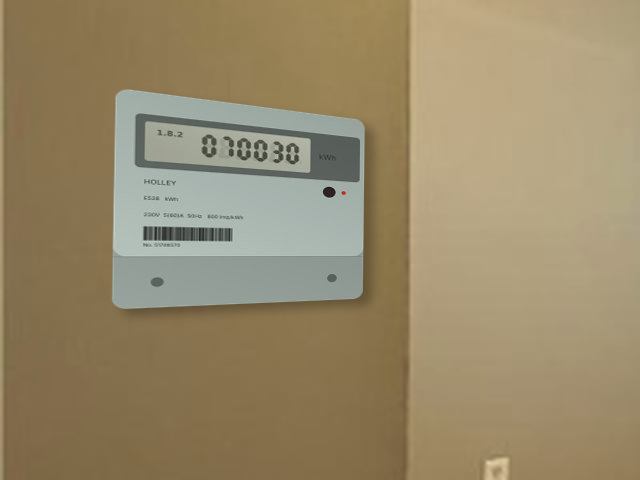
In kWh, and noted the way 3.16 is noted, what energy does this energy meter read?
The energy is 70030
